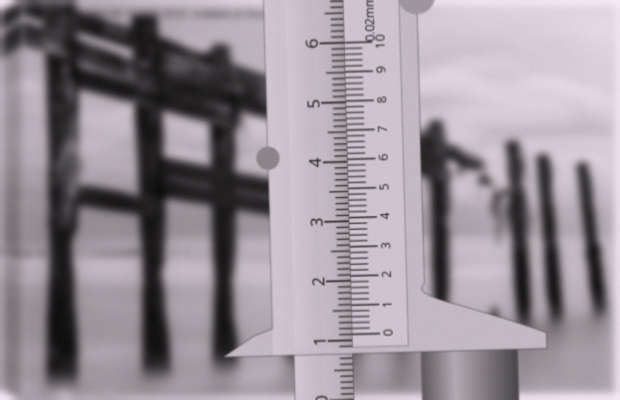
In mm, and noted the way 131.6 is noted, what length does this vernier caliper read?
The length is 11.0
